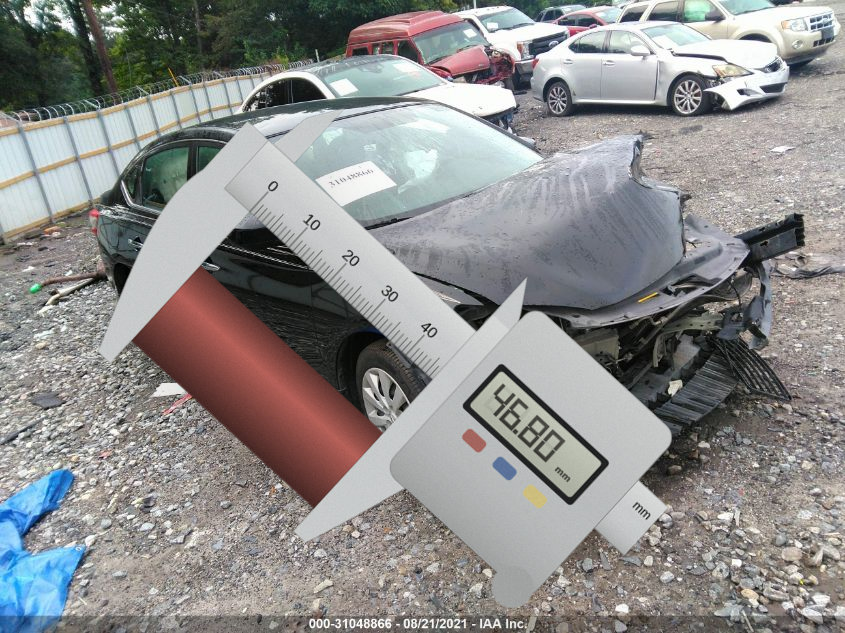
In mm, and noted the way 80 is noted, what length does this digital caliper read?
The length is 46.80
